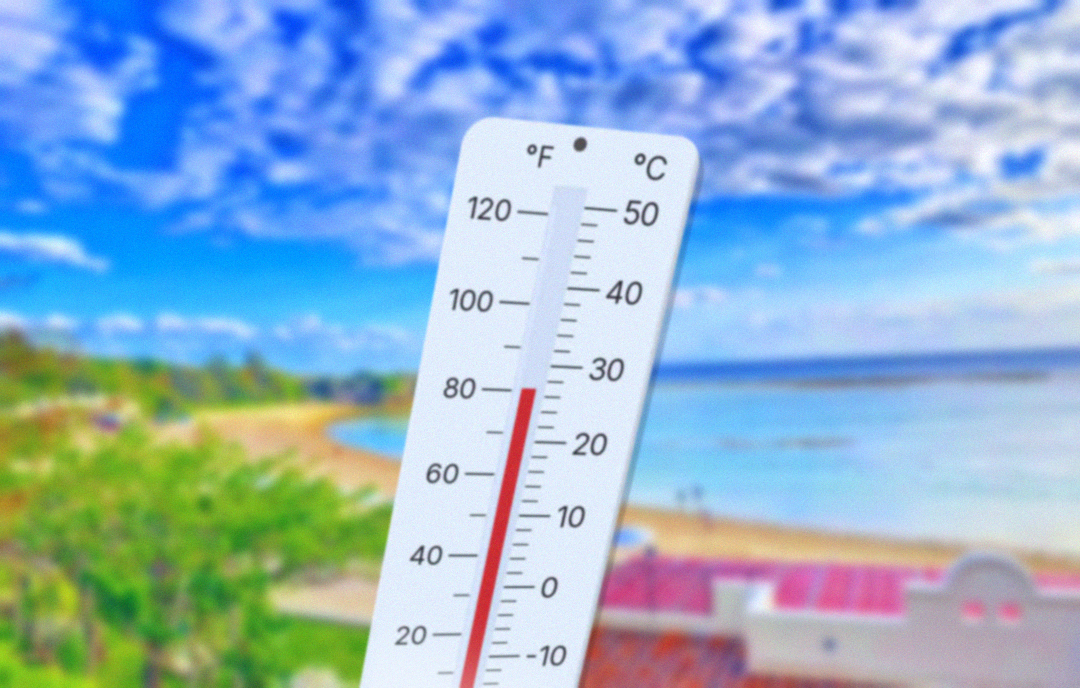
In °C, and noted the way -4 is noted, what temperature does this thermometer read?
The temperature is 27
